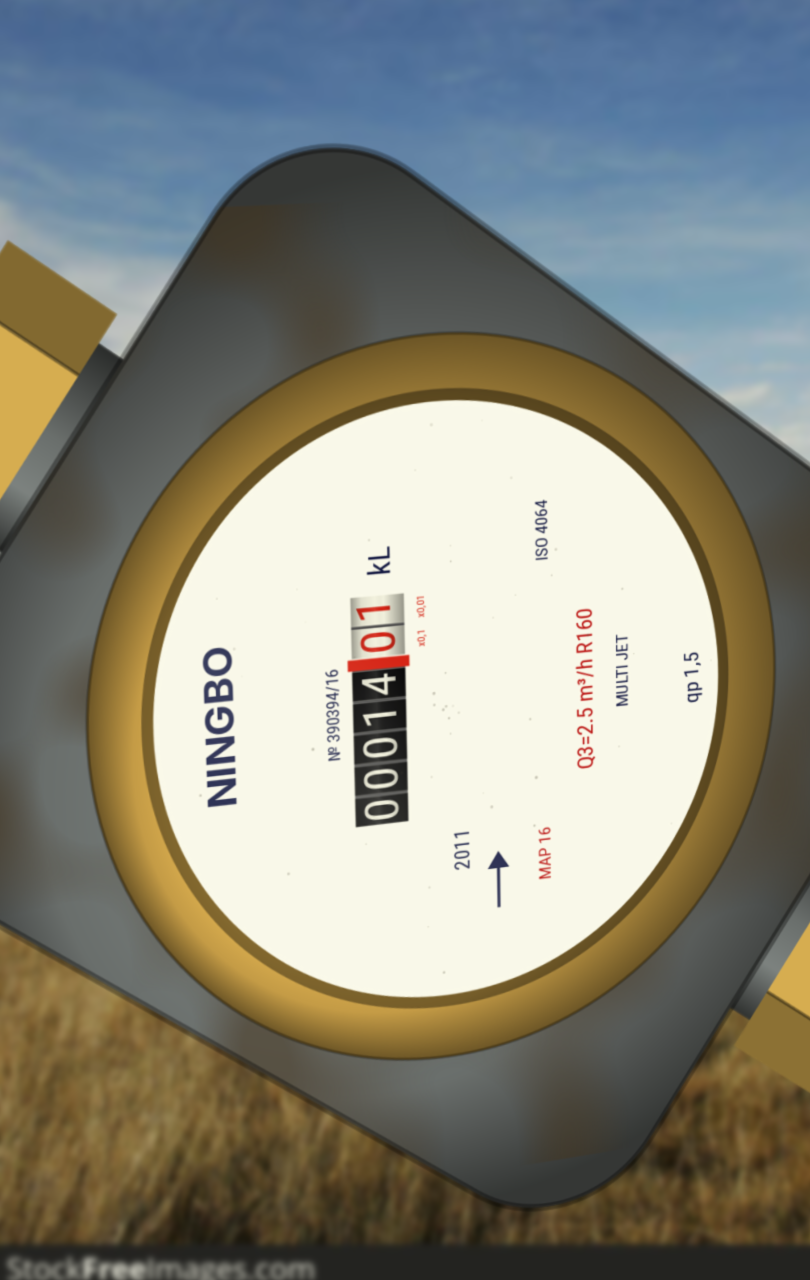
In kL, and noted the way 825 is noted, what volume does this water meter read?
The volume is 14.01
